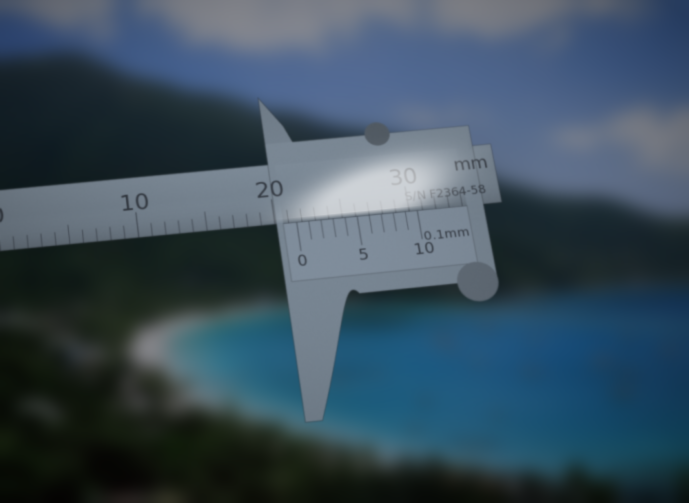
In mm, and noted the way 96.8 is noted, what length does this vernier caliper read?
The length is 21.6
